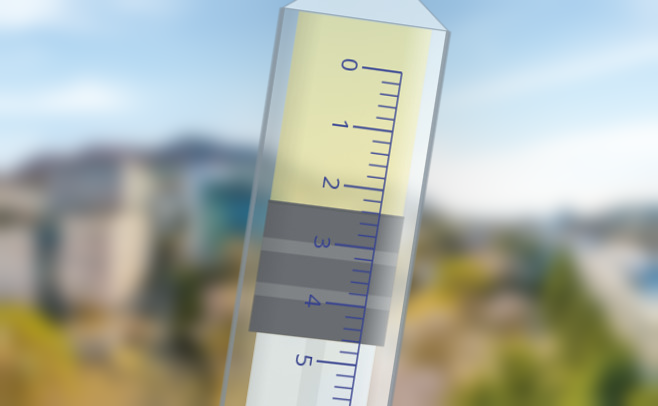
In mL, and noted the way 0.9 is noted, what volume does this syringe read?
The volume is 2.4
